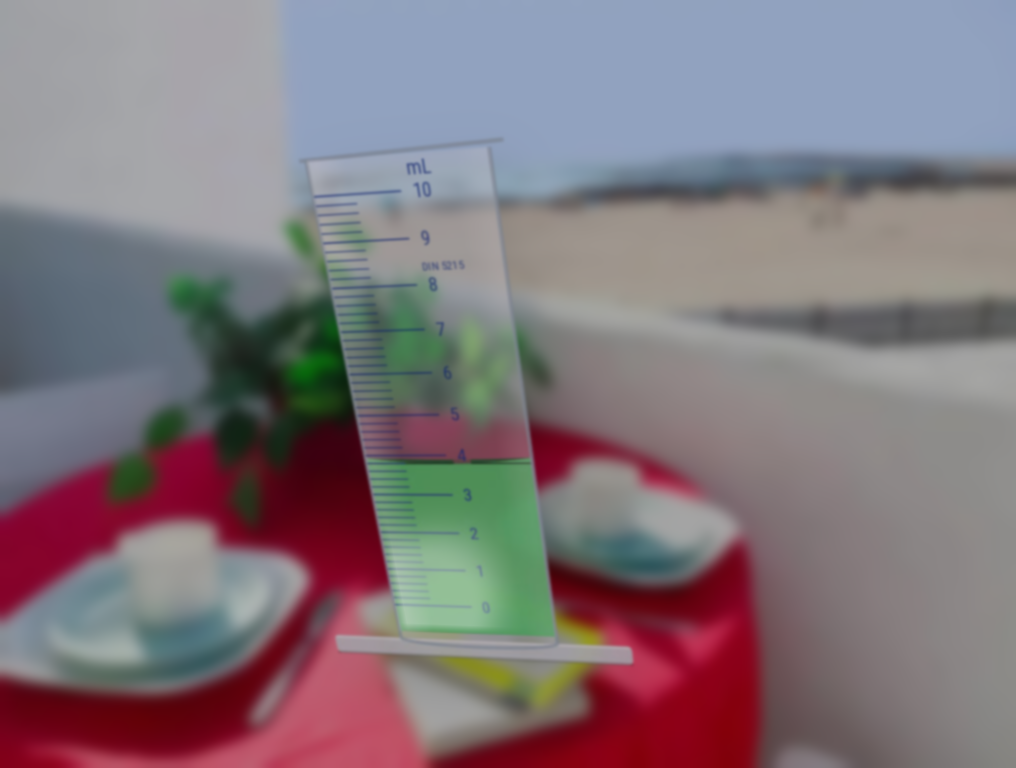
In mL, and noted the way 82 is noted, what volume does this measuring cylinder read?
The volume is 3.8
